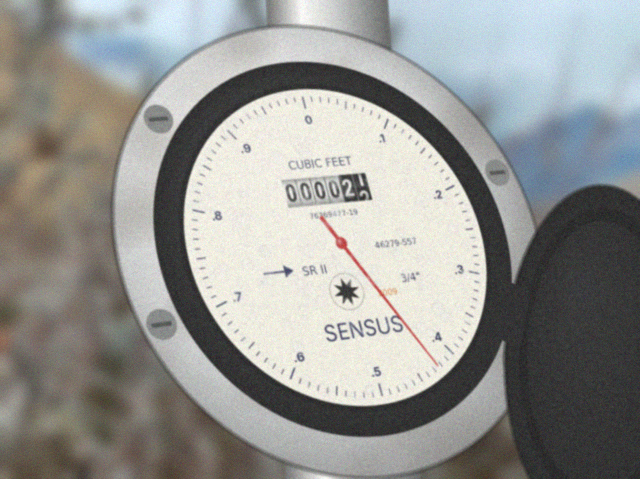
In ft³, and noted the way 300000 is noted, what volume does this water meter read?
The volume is 21.42
